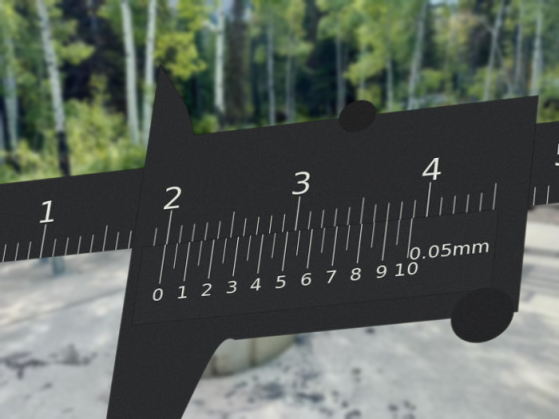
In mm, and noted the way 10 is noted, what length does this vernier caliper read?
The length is 19.9
